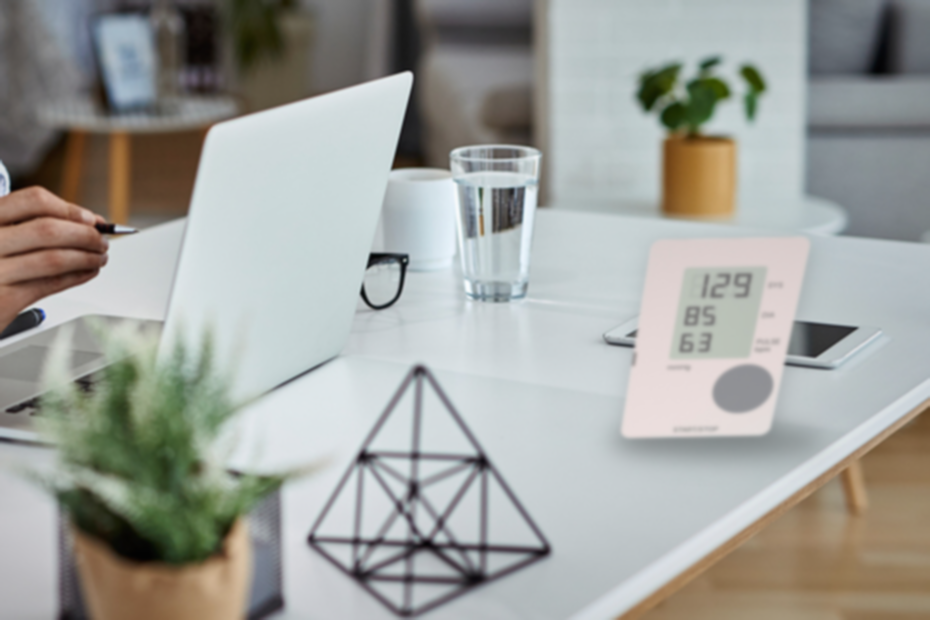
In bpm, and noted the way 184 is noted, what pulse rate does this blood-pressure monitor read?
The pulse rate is 63
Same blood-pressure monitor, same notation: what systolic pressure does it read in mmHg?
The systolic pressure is 129
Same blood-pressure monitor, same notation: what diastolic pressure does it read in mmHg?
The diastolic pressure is 85
